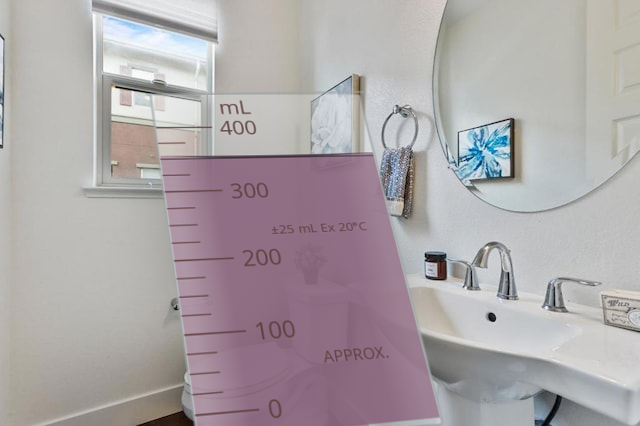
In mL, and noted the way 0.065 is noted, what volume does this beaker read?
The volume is 350
